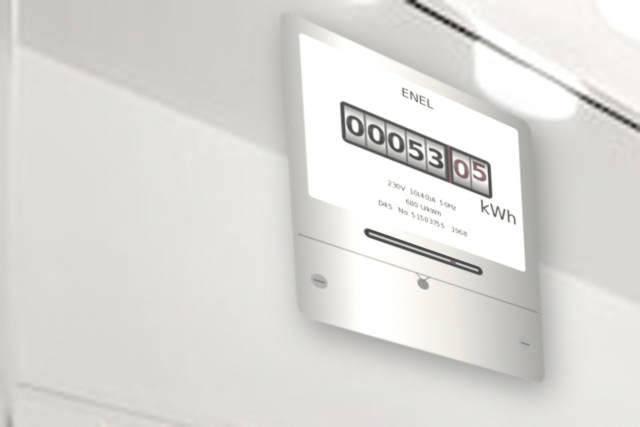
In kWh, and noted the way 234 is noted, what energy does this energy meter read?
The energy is 53.05
